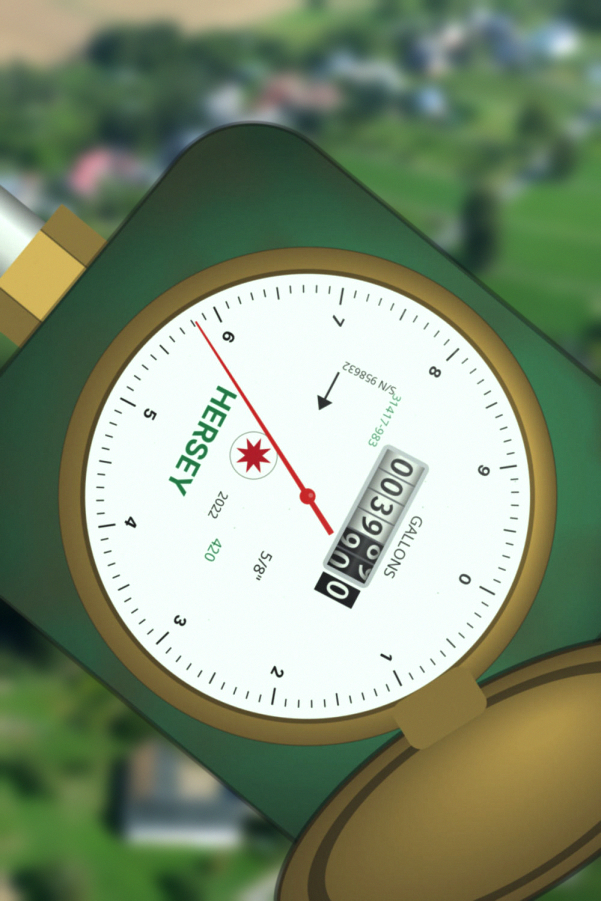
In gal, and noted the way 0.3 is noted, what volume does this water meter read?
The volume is 39895.8
